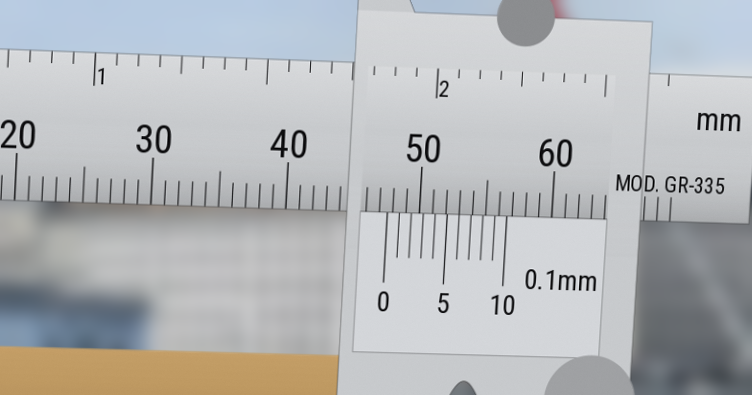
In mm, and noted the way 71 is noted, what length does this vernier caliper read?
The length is 47.6
